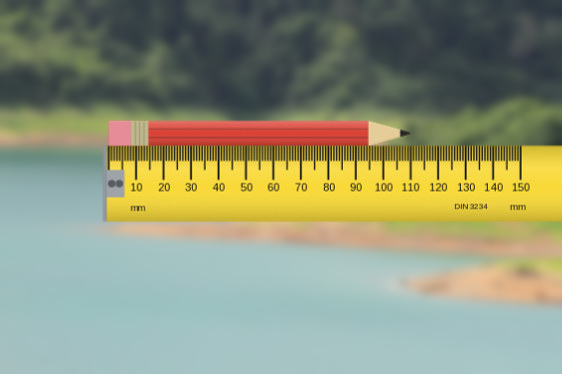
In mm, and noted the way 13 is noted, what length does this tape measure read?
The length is 110
